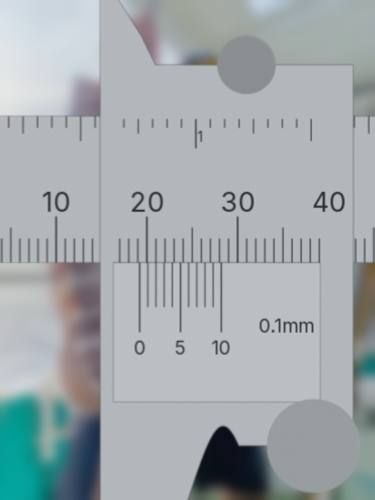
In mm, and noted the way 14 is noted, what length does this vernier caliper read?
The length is 19.2
